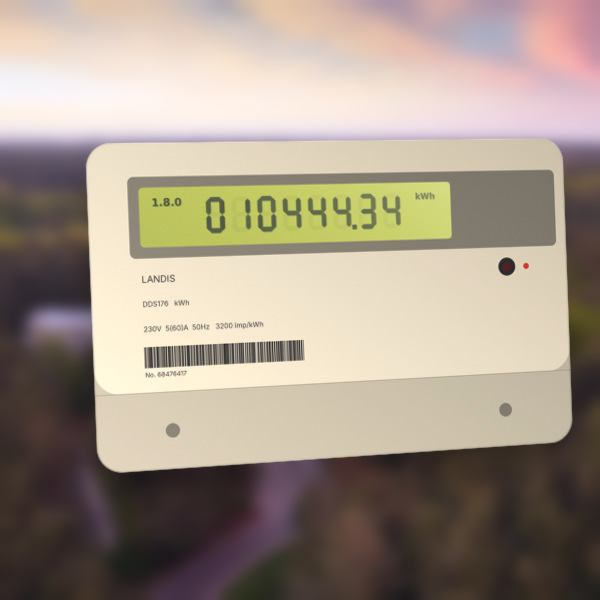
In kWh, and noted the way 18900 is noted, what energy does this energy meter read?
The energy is 10444.34
